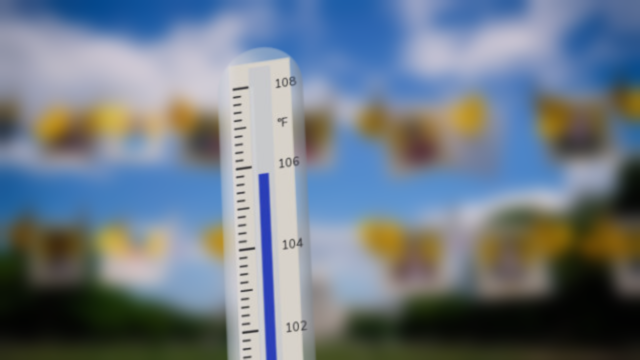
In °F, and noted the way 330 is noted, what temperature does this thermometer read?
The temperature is 105.8
